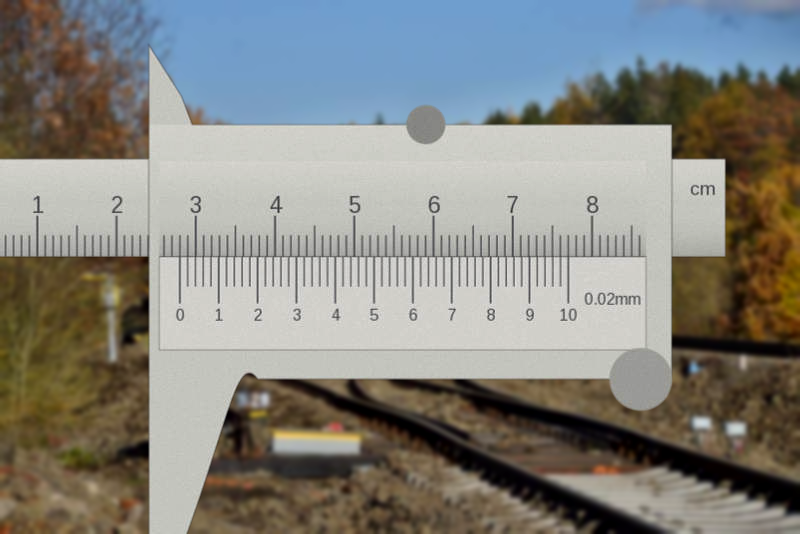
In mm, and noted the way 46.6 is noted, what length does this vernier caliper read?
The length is 28.0
